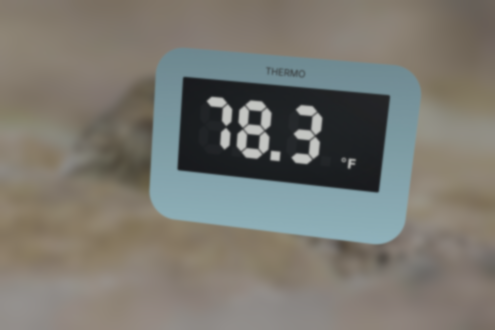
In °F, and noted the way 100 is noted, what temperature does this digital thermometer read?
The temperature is 78.3
